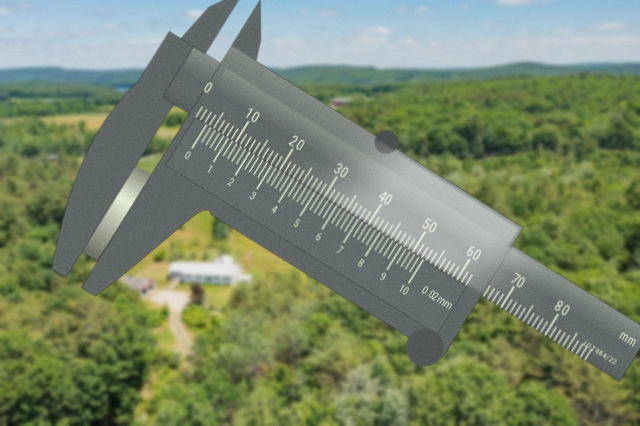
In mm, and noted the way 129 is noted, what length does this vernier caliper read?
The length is 3.5
